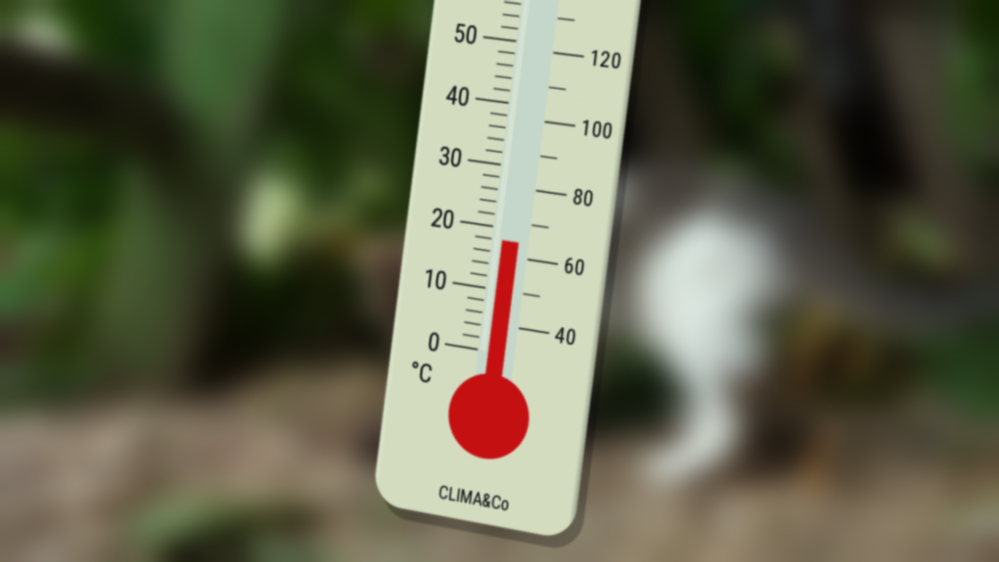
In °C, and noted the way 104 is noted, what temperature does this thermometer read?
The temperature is 18
